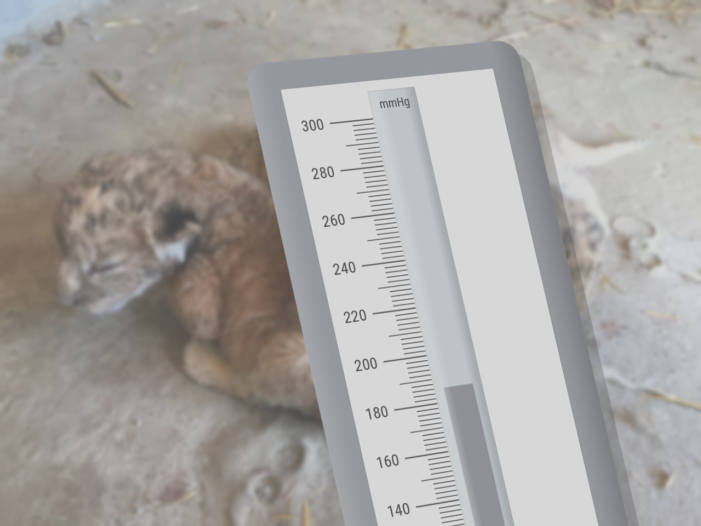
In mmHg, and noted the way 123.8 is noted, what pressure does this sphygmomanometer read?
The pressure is 186
